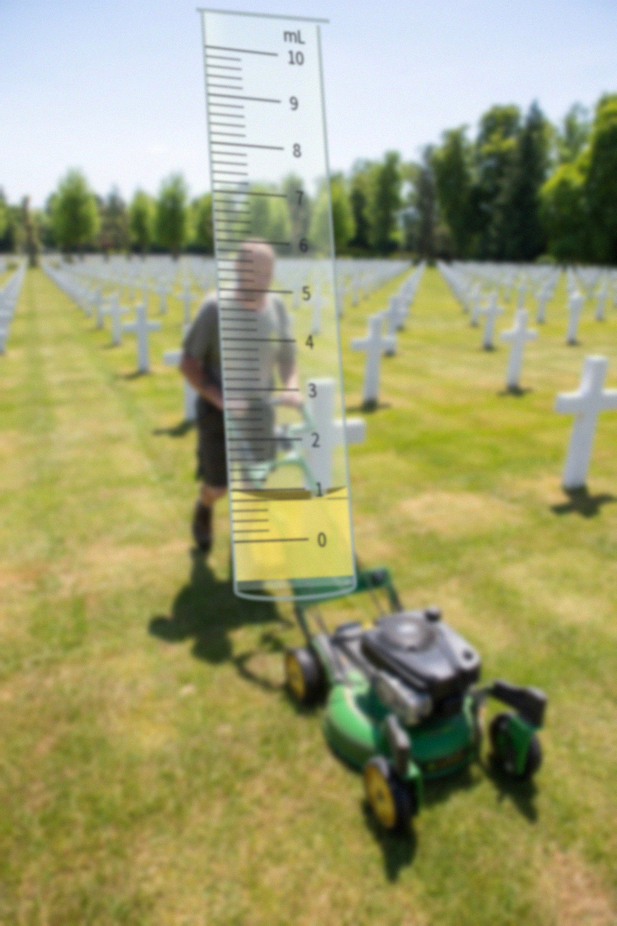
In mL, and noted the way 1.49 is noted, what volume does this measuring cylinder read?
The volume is 0.8
